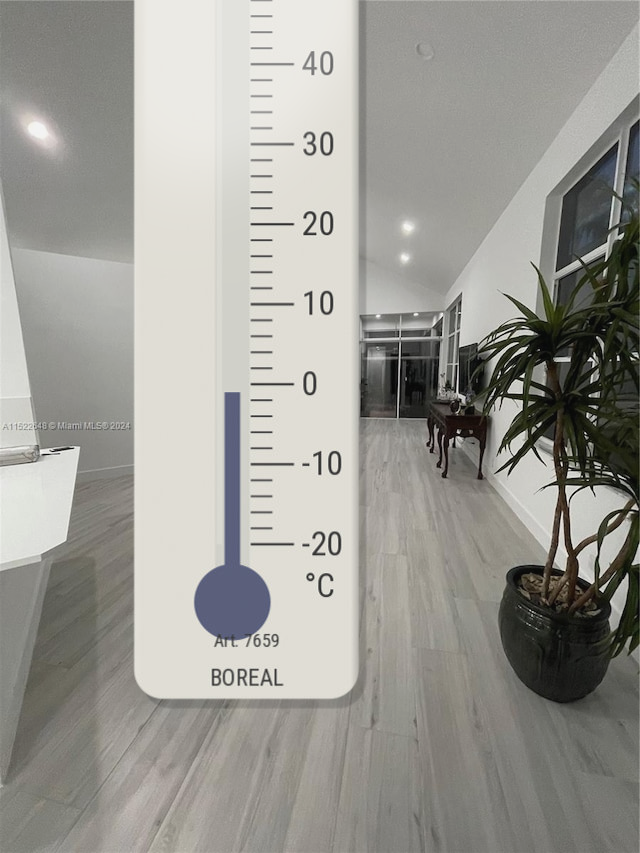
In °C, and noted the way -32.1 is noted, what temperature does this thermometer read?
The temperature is -1
